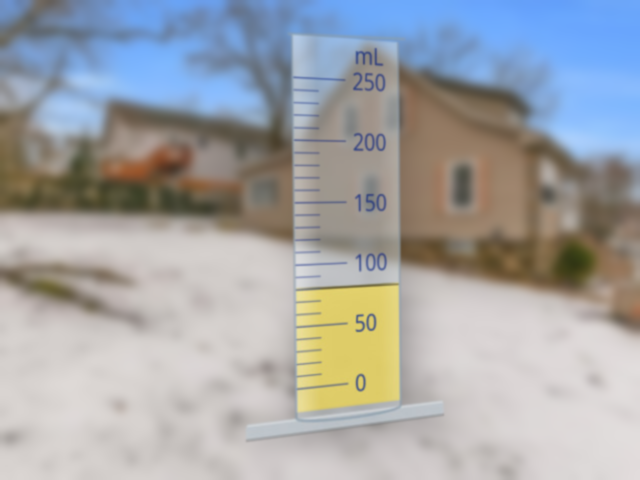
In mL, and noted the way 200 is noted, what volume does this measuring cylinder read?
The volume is 80
